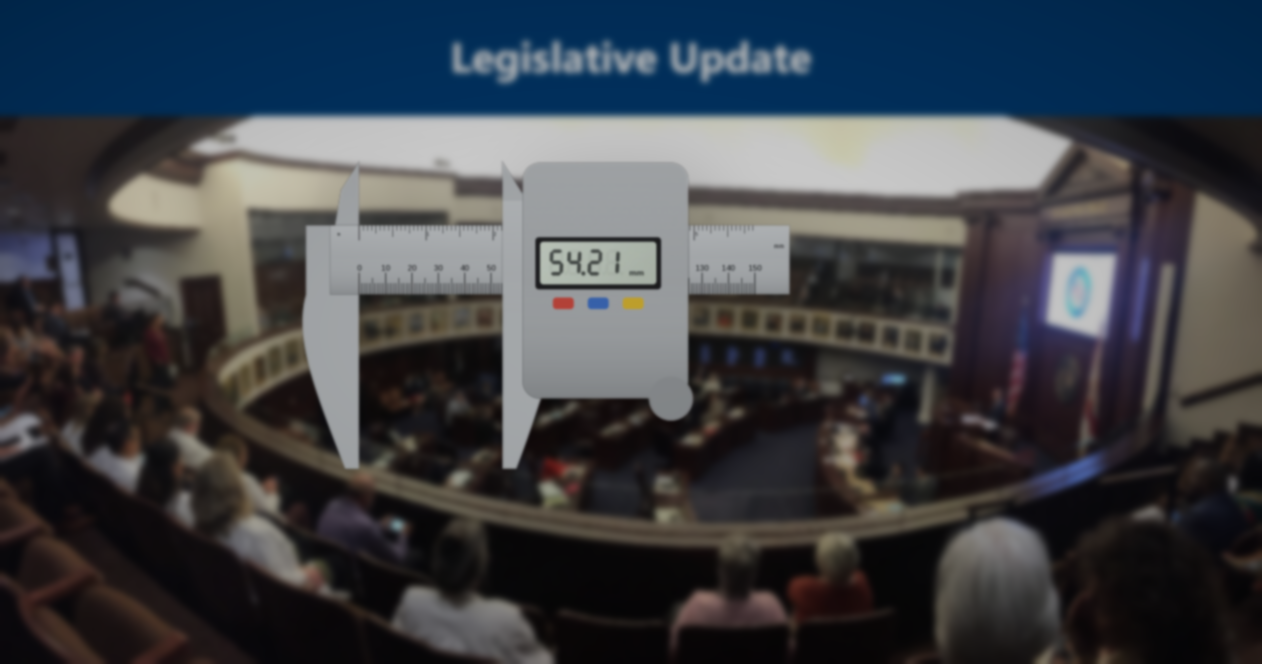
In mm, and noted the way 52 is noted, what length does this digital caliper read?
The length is 54.21
